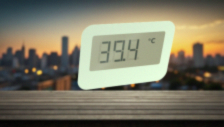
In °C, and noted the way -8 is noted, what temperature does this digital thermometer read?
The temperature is 39.4
